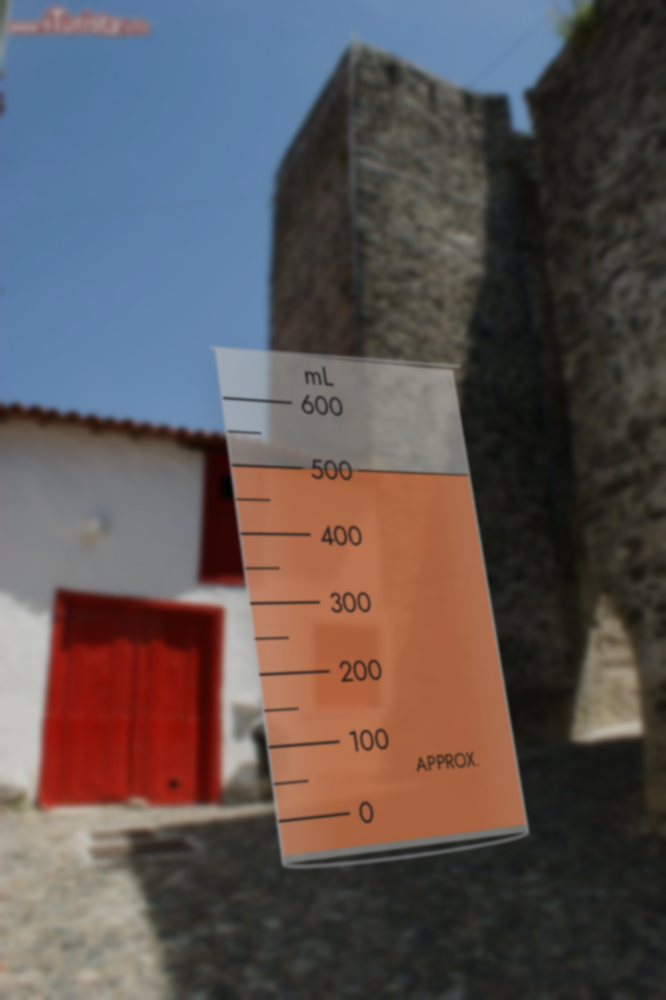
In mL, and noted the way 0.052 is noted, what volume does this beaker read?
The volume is 500
